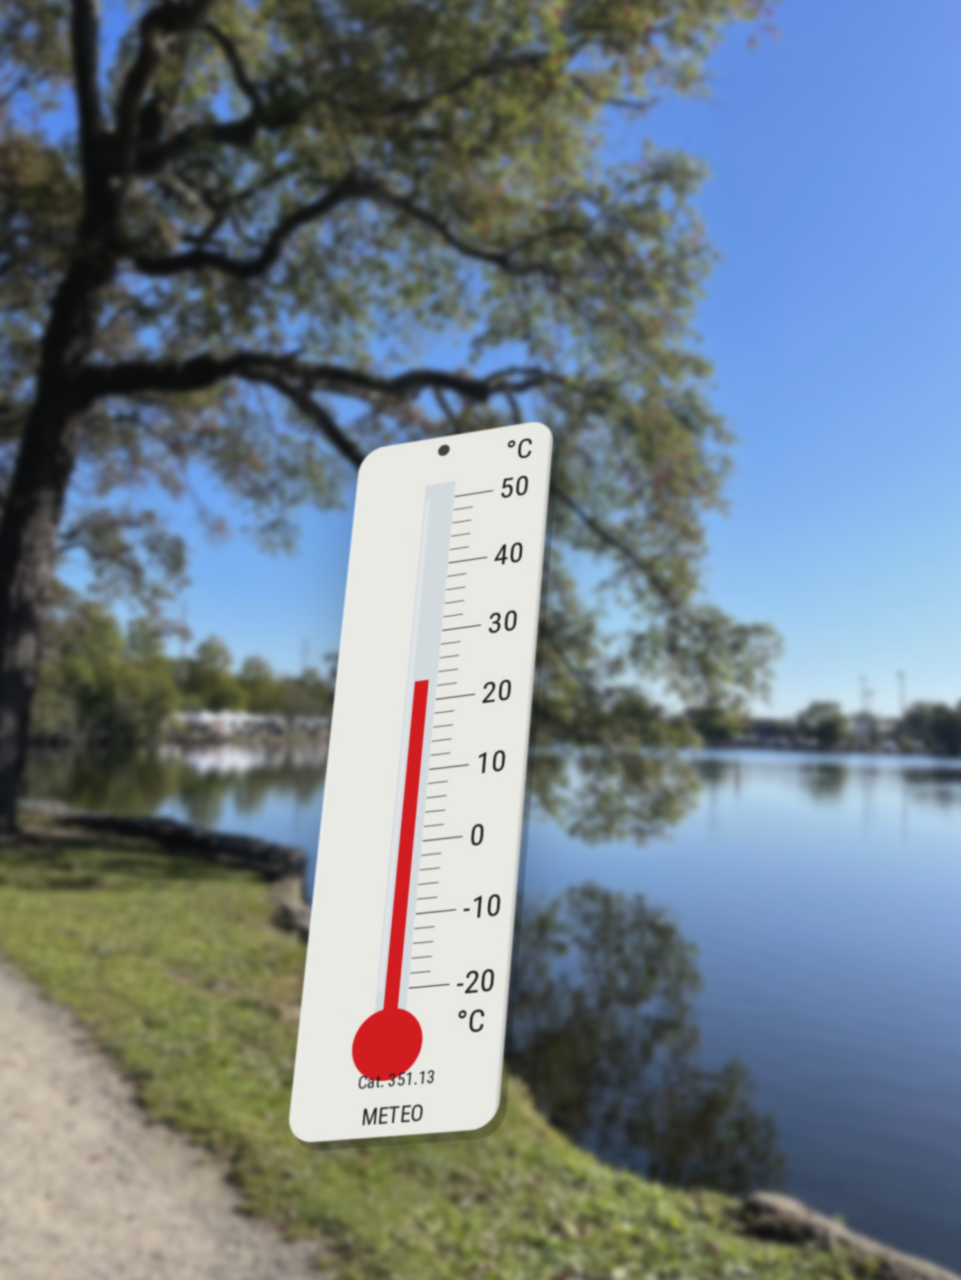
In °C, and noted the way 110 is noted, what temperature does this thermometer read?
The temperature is 23
